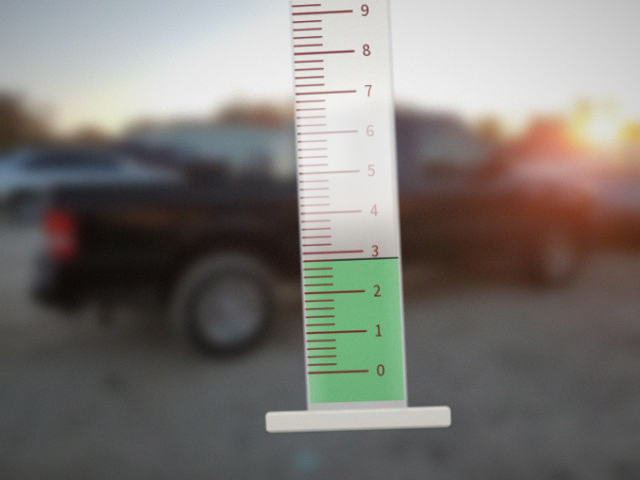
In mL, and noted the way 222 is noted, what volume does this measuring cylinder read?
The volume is 2.8
